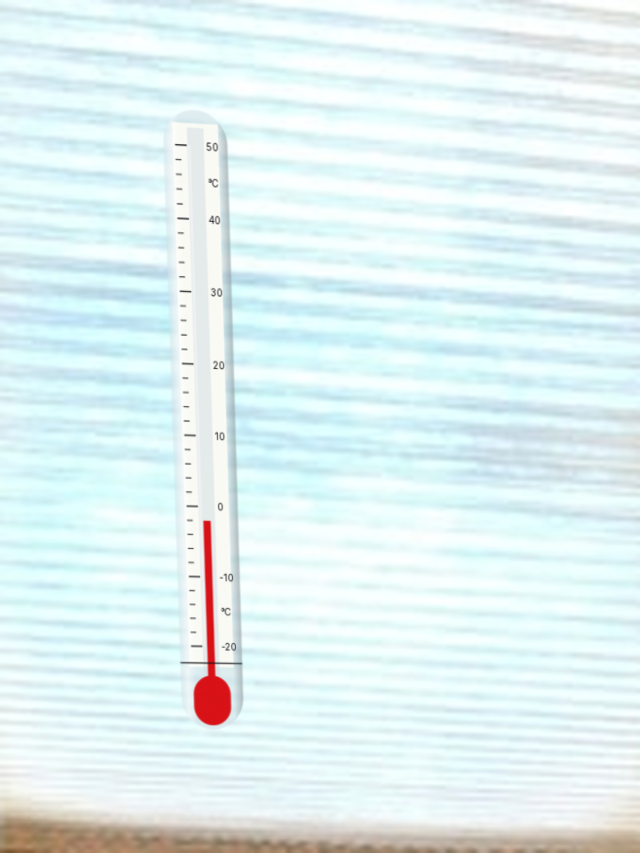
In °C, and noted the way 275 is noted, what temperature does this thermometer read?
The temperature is -2
